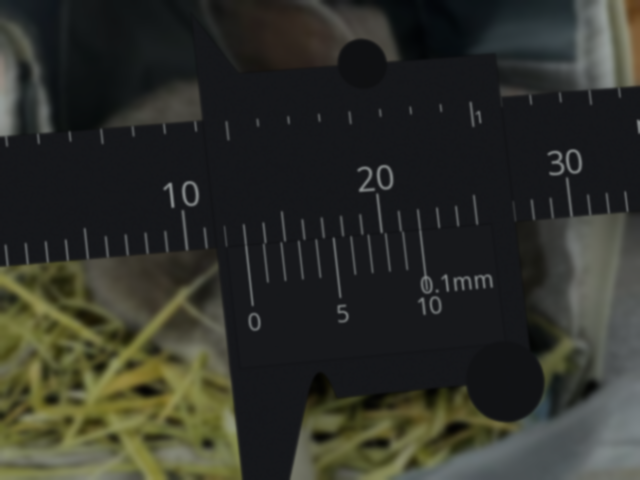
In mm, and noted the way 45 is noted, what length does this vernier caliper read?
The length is 13.0
